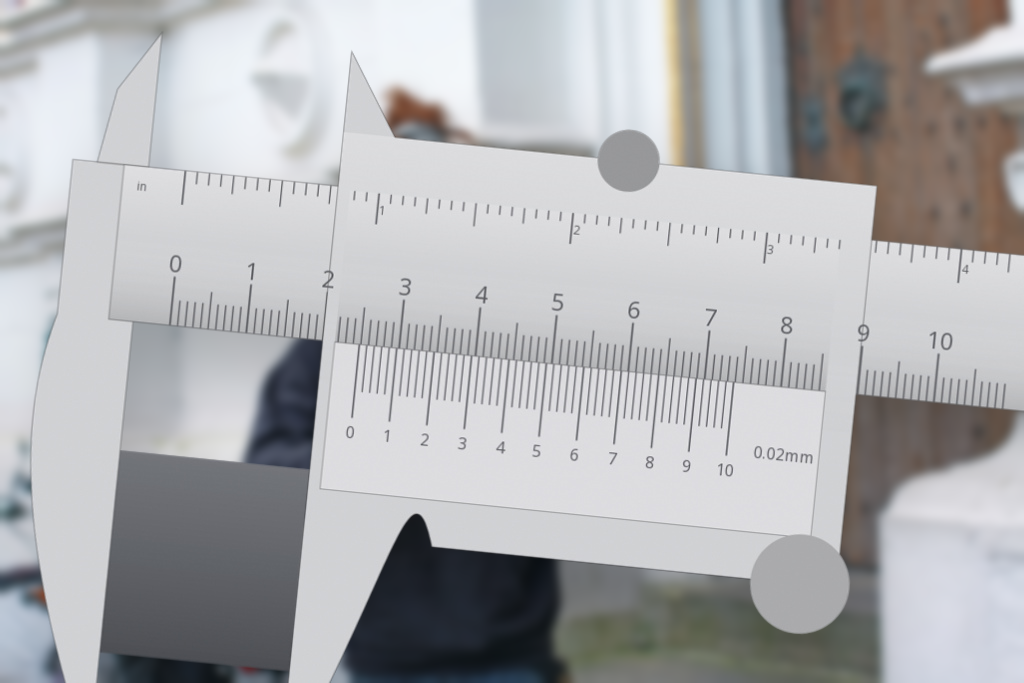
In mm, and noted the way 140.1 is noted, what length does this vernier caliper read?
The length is 24.8
